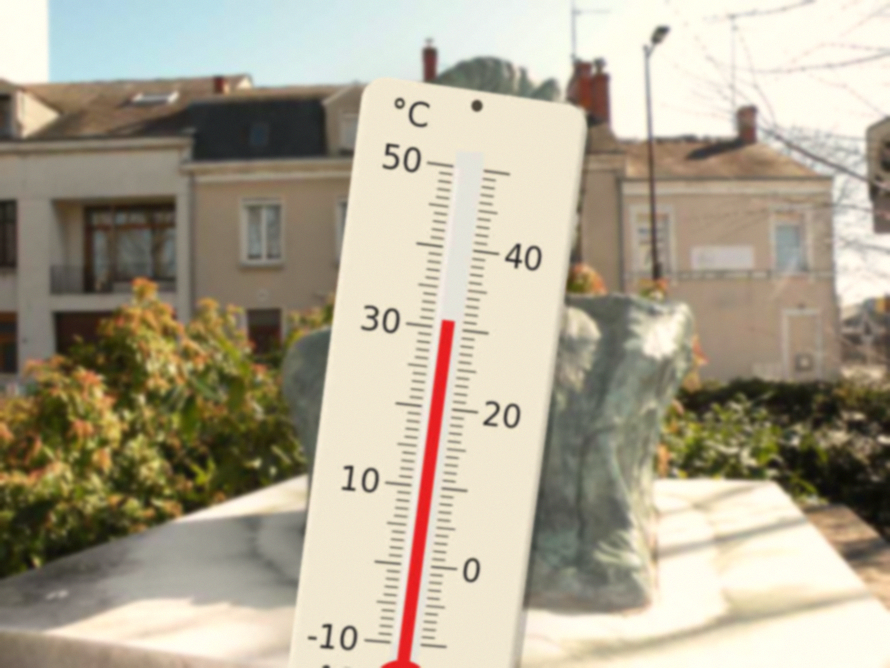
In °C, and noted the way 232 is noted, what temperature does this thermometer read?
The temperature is 31
